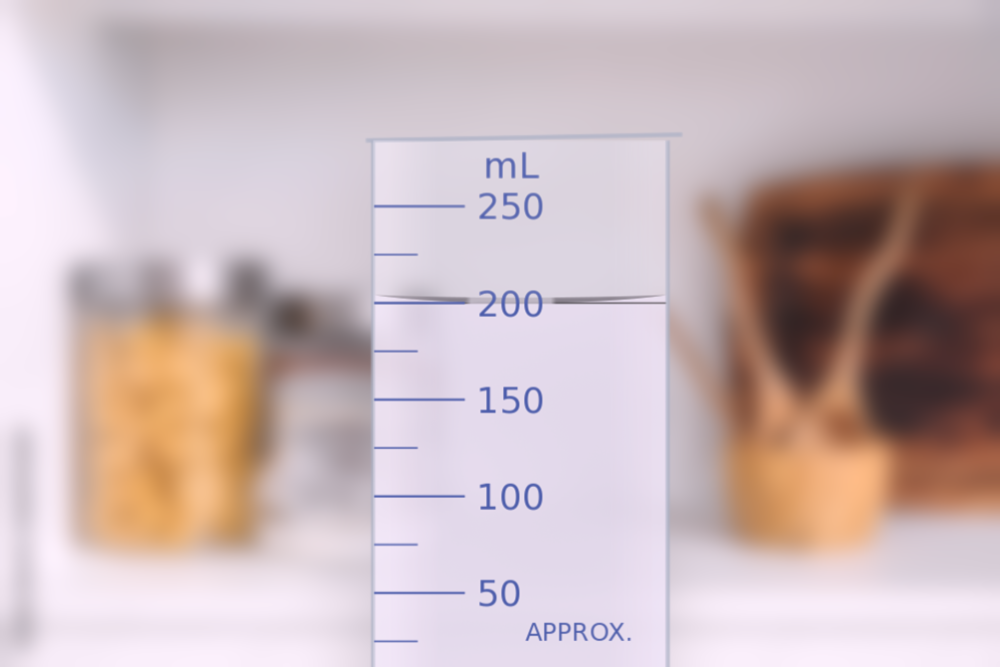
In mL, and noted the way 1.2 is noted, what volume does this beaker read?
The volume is 200
